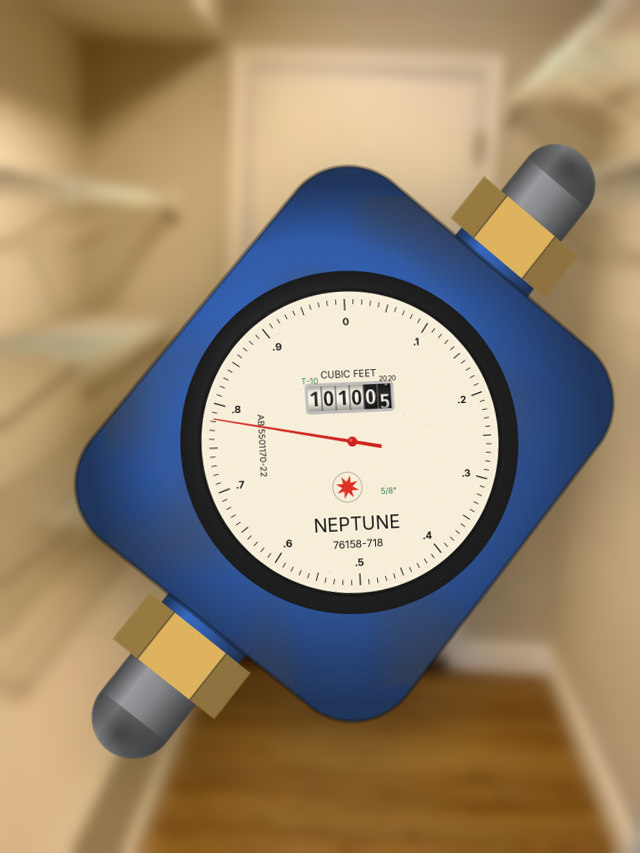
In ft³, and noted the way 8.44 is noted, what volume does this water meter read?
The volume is 101004.78
